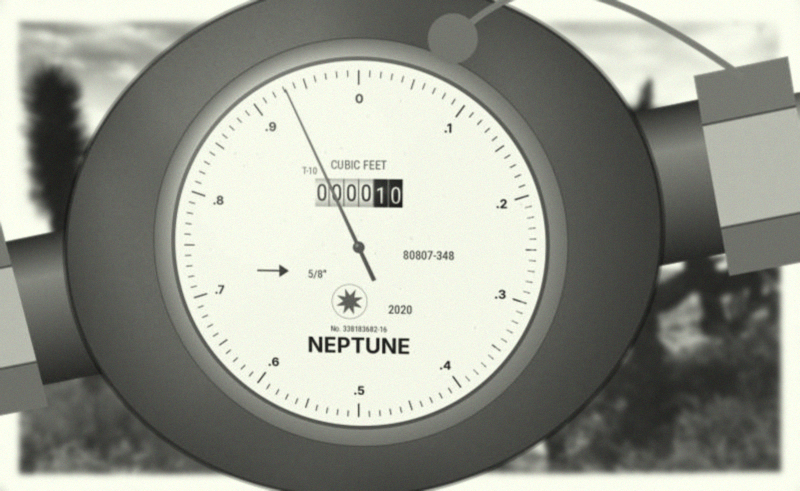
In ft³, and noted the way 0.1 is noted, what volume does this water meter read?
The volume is 9.93
